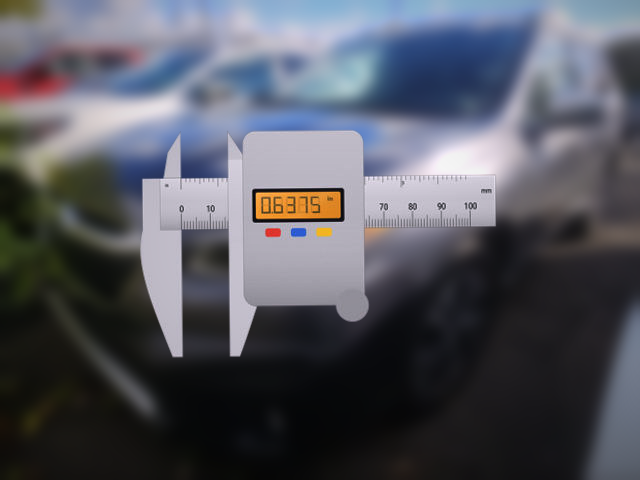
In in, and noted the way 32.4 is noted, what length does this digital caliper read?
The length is 0.6375
